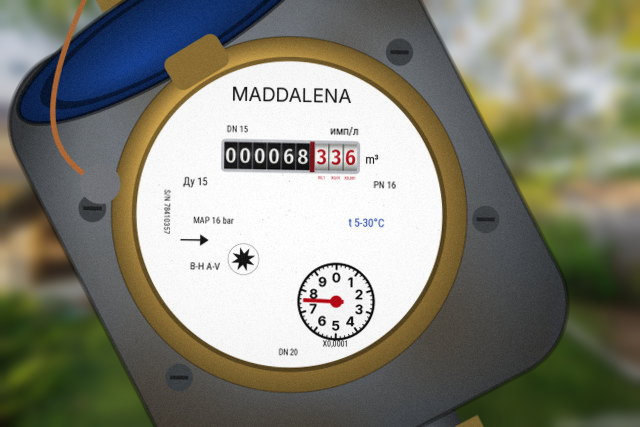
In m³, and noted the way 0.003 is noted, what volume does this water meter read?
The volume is 68.3367
